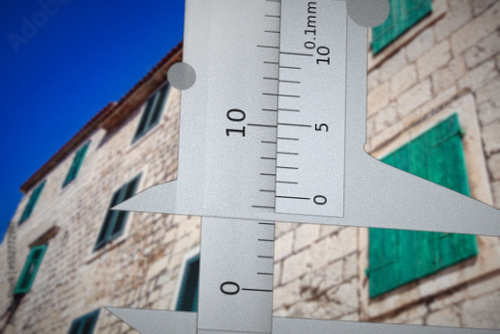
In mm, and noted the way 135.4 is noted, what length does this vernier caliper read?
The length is 5.7
